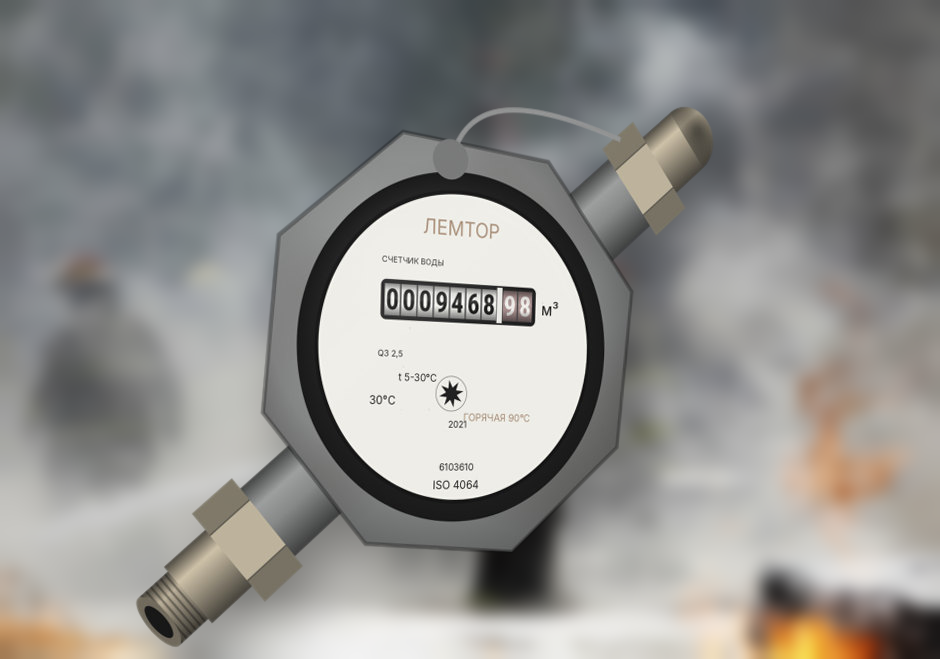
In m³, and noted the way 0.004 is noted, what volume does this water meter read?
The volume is 9468.98
